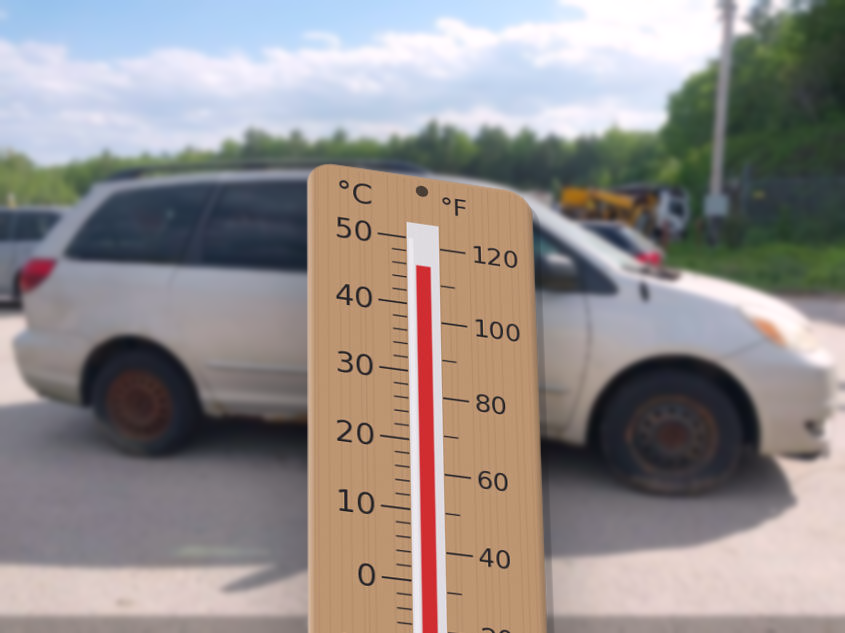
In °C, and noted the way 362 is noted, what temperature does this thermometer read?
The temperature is 46
